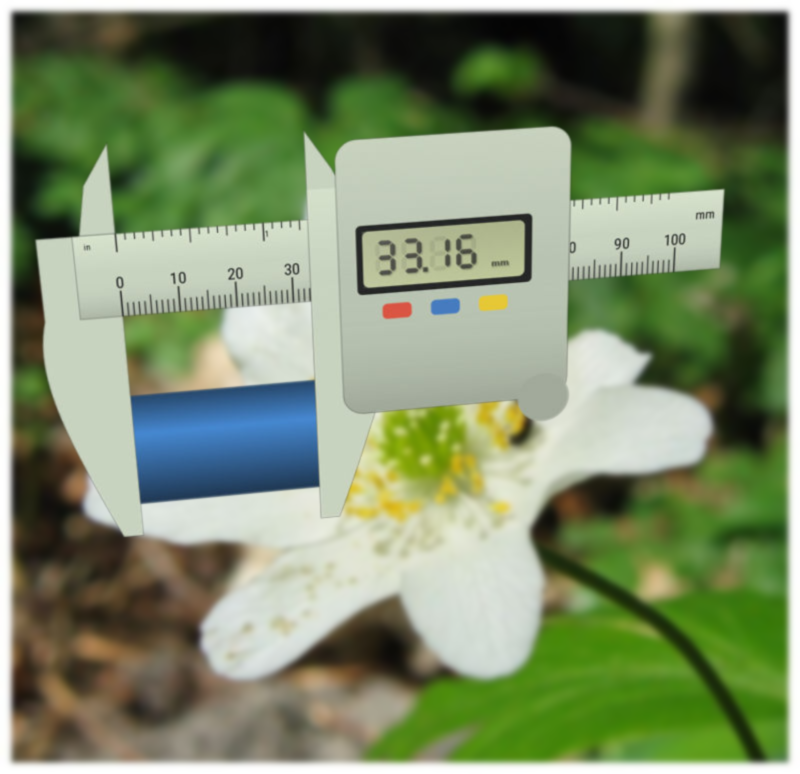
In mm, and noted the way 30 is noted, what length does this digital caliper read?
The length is 33.16
